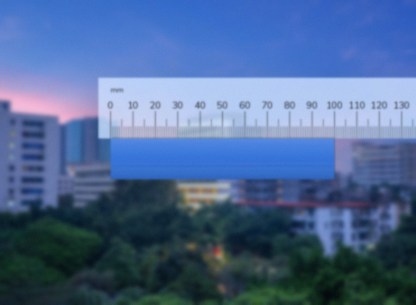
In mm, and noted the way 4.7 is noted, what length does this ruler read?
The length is 100
